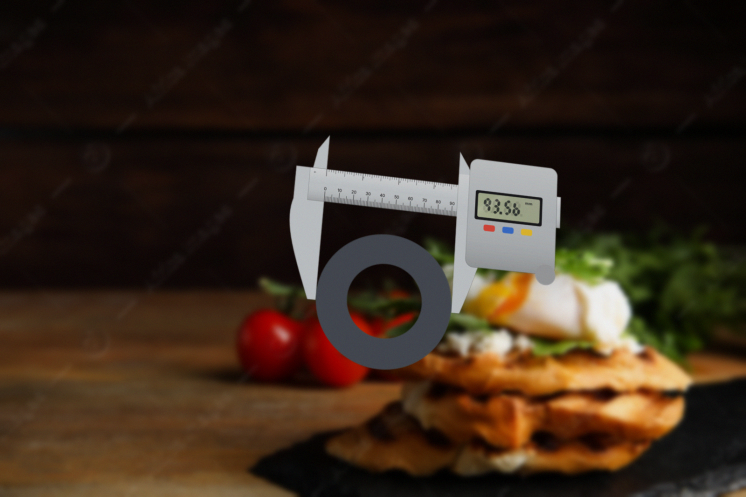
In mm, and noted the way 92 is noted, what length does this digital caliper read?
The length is 93.56
